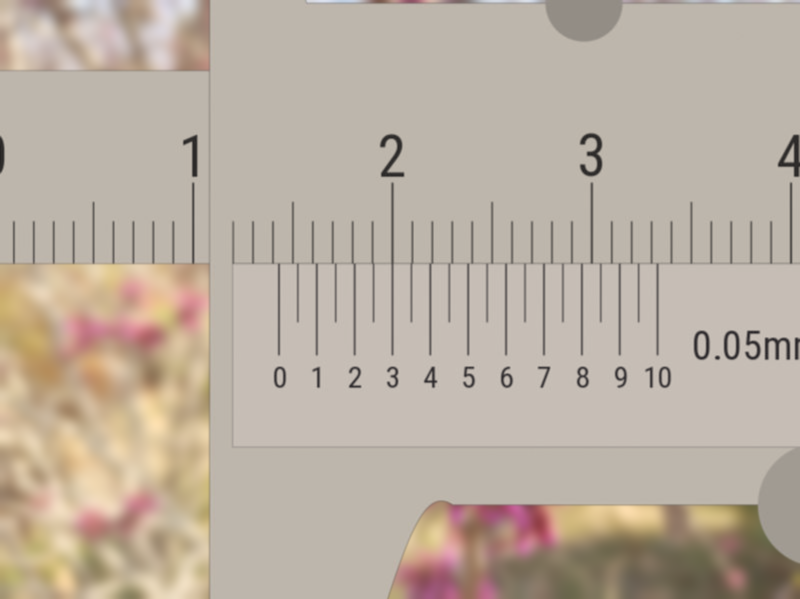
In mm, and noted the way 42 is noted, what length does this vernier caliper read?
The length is 14.3
